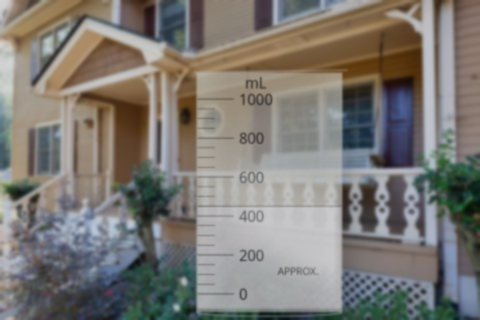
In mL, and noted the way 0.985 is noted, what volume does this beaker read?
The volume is 450
